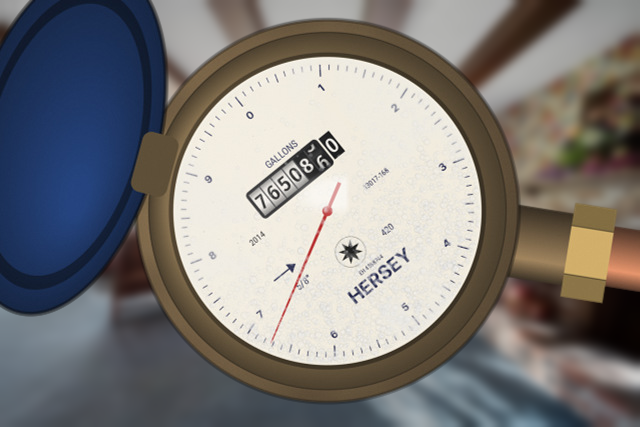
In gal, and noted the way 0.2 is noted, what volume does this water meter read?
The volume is 7650856.7
